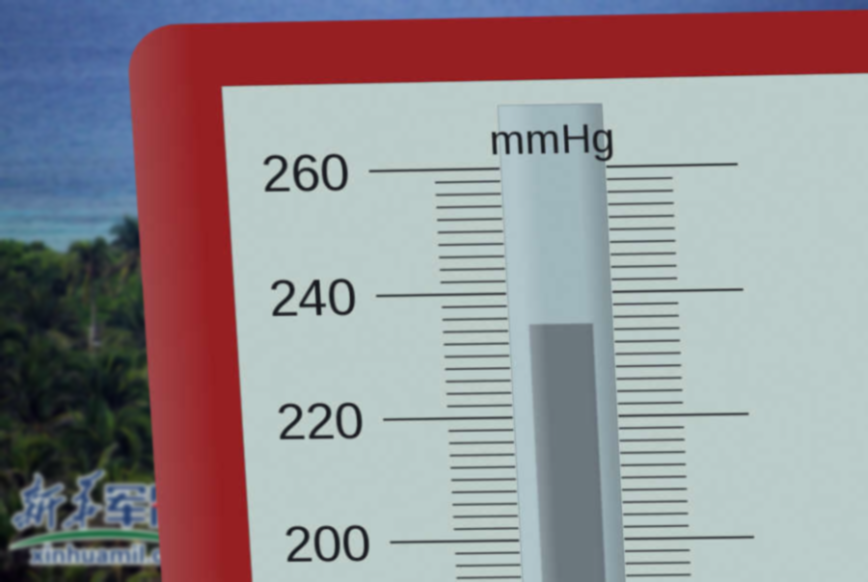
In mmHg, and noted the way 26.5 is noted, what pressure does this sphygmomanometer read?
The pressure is 235
